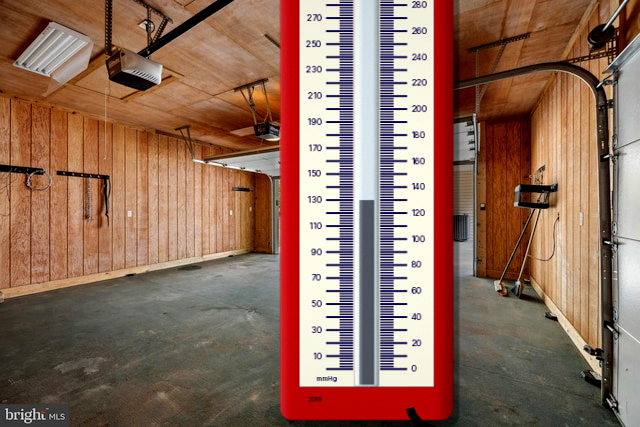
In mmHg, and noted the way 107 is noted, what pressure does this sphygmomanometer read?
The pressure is 130
